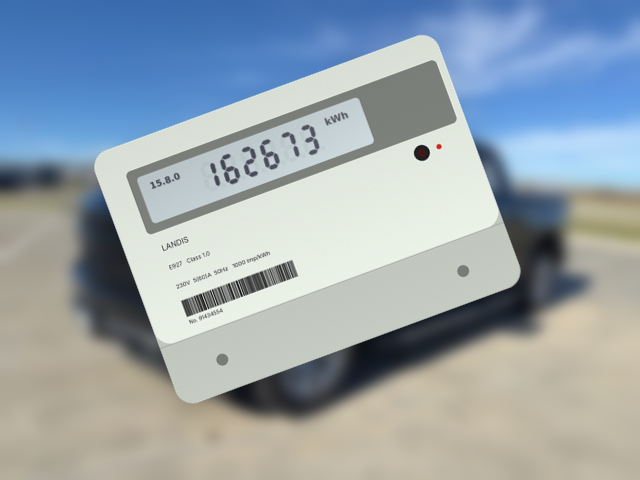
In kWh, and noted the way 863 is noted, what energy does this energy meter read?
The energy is 162673
